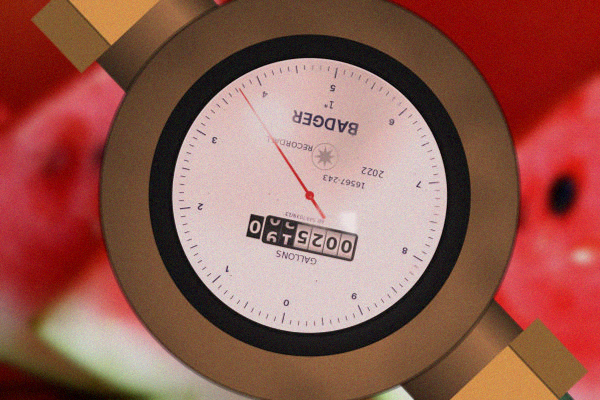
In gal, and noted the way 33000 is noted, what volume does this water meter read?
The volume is 25193.7
